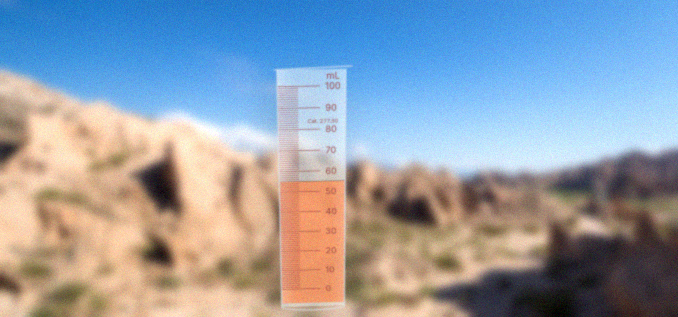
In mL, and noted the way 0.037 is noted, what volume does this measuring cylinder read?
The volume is 55
